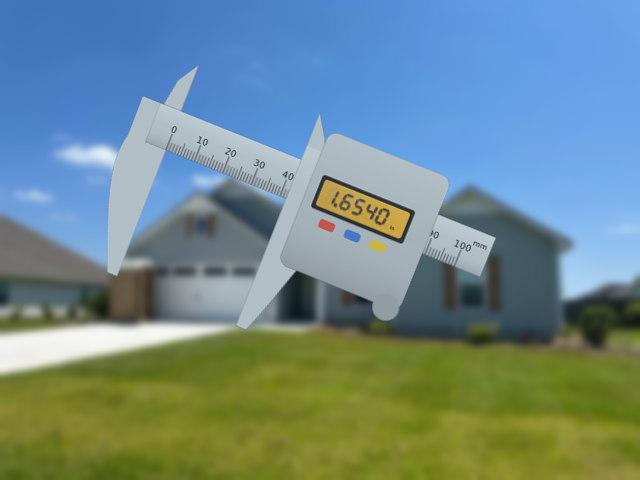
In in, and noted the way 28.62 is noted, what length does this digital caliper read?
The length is 1.6540
